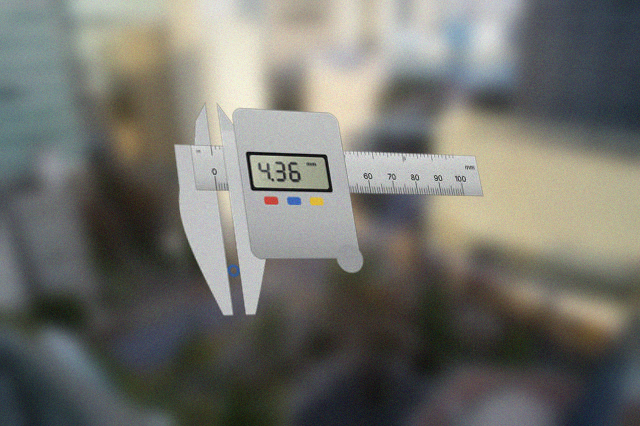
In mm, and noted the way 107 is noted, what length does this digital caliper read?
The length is 4.36
